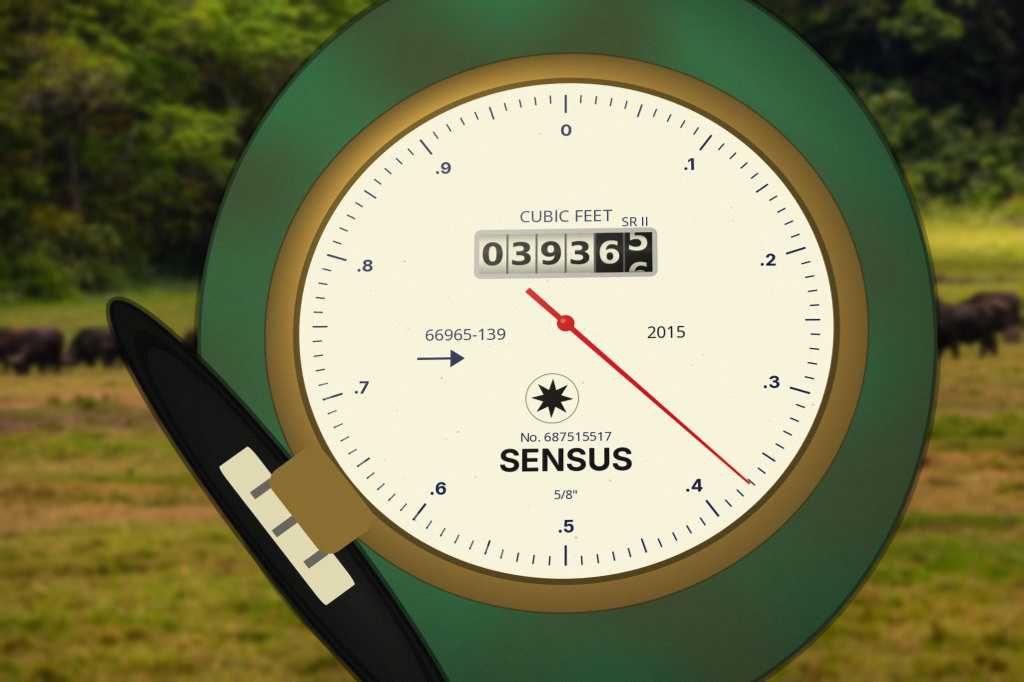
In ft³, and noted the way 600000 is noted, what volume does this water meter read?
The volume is 39365.37
